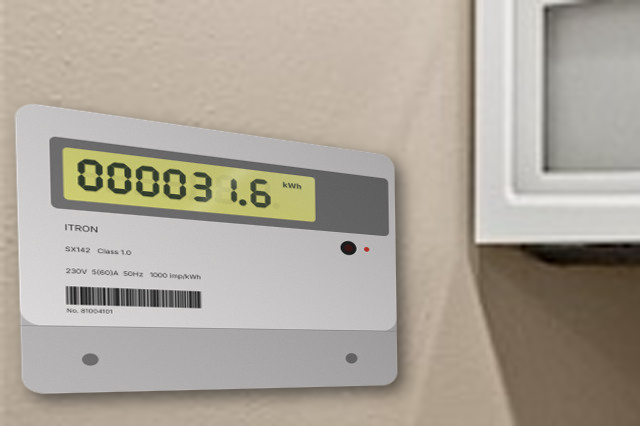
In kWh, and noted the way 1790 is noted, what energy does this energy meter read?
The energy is 31.6
